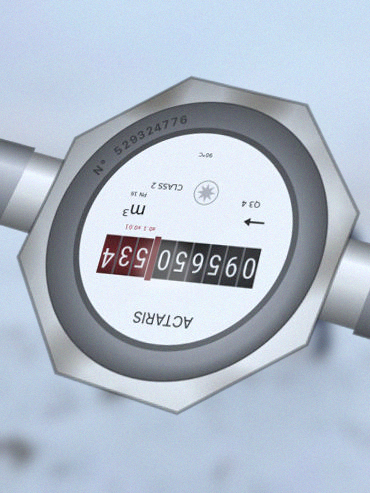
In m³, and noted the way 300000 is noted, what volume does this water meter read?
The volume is 95650.534
